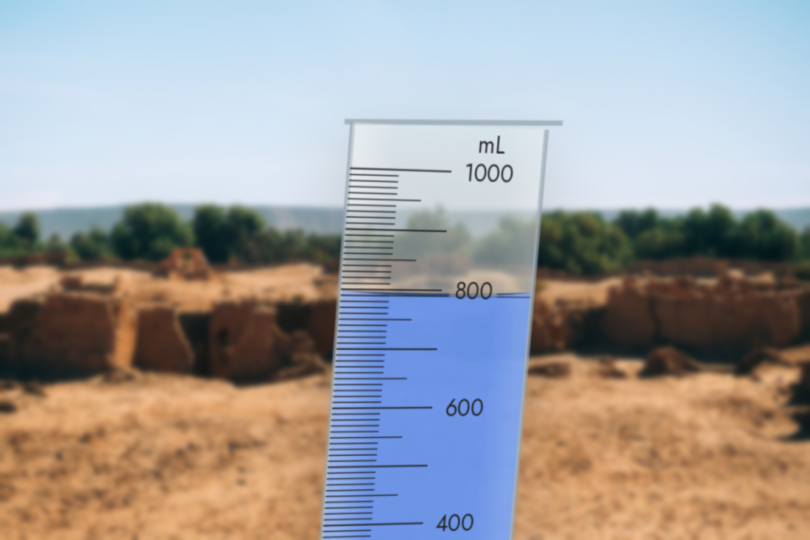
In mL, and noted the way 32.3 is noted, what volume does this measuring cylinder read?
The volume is 790
